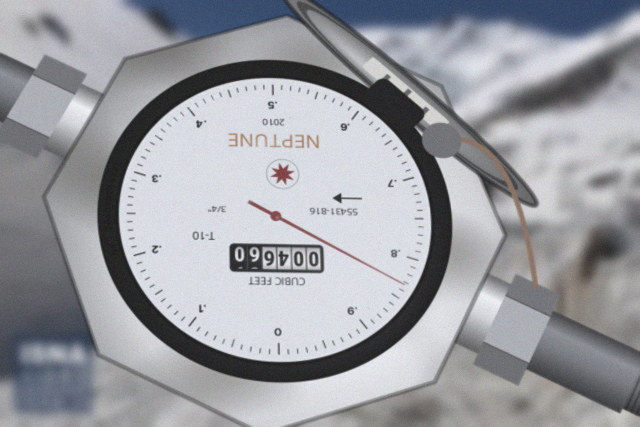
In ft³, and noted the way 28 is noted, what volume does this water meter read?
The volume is 4659.83
